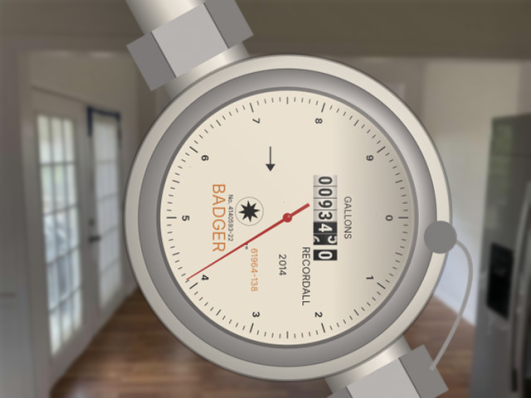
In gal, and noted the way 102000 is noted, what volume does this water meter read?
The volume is 93454.1
